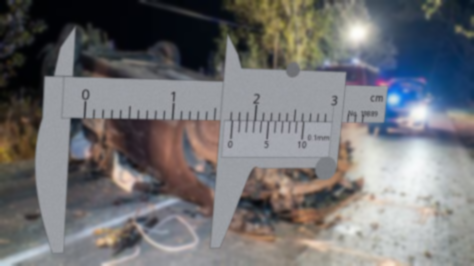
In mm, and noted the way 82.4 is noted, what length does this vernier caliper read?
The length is 17.2
